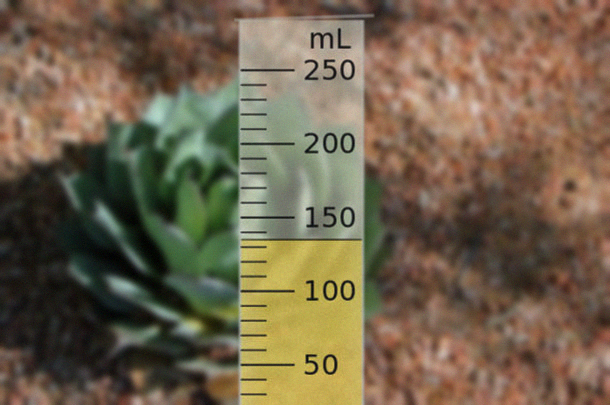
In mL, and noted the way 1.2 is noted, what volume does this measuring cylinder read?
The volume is 135
